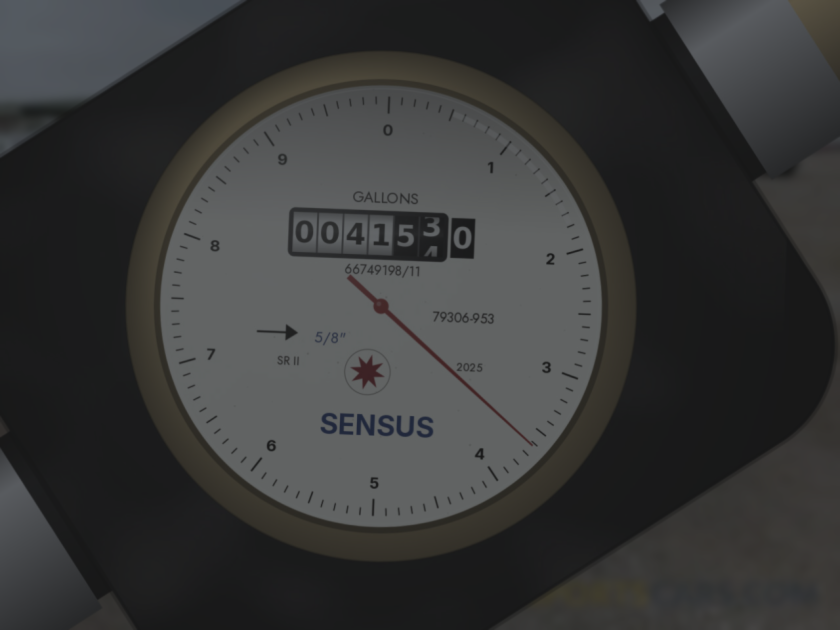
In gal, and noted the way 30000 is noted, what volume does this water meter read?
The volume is 41533.6
